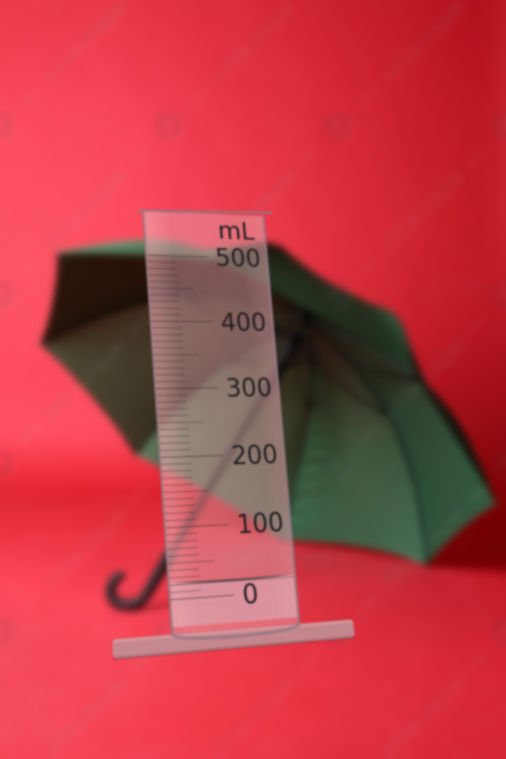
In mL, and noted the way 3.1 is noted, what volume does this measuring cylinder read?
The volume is 20
